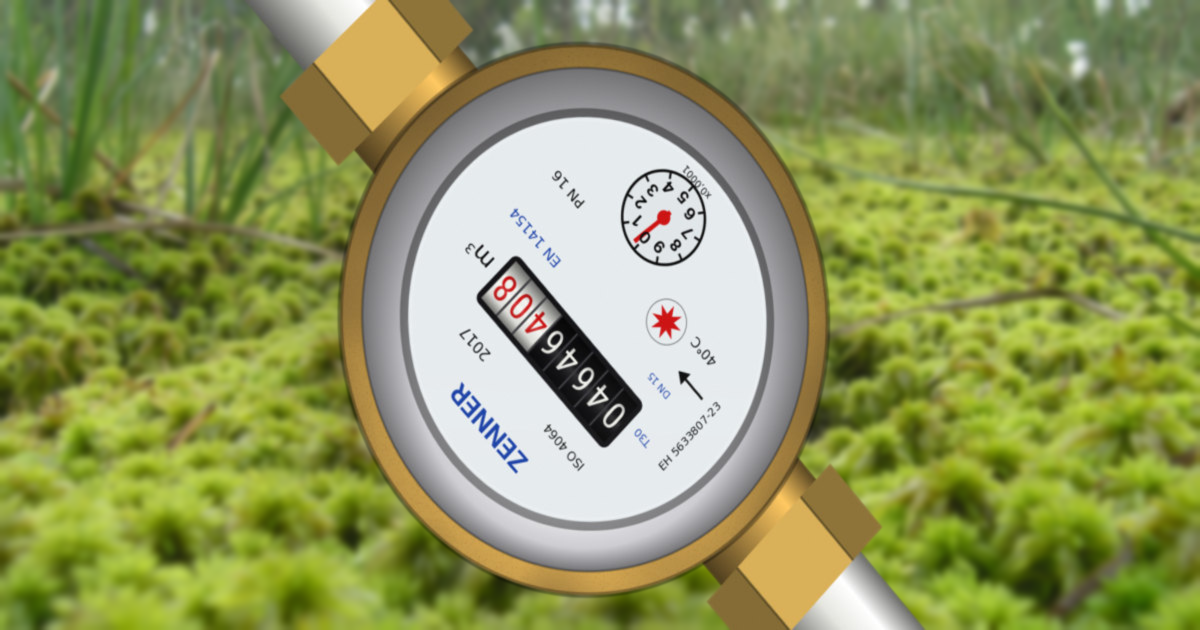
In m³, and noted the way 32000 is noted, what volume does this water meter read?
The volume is 4646.4080
